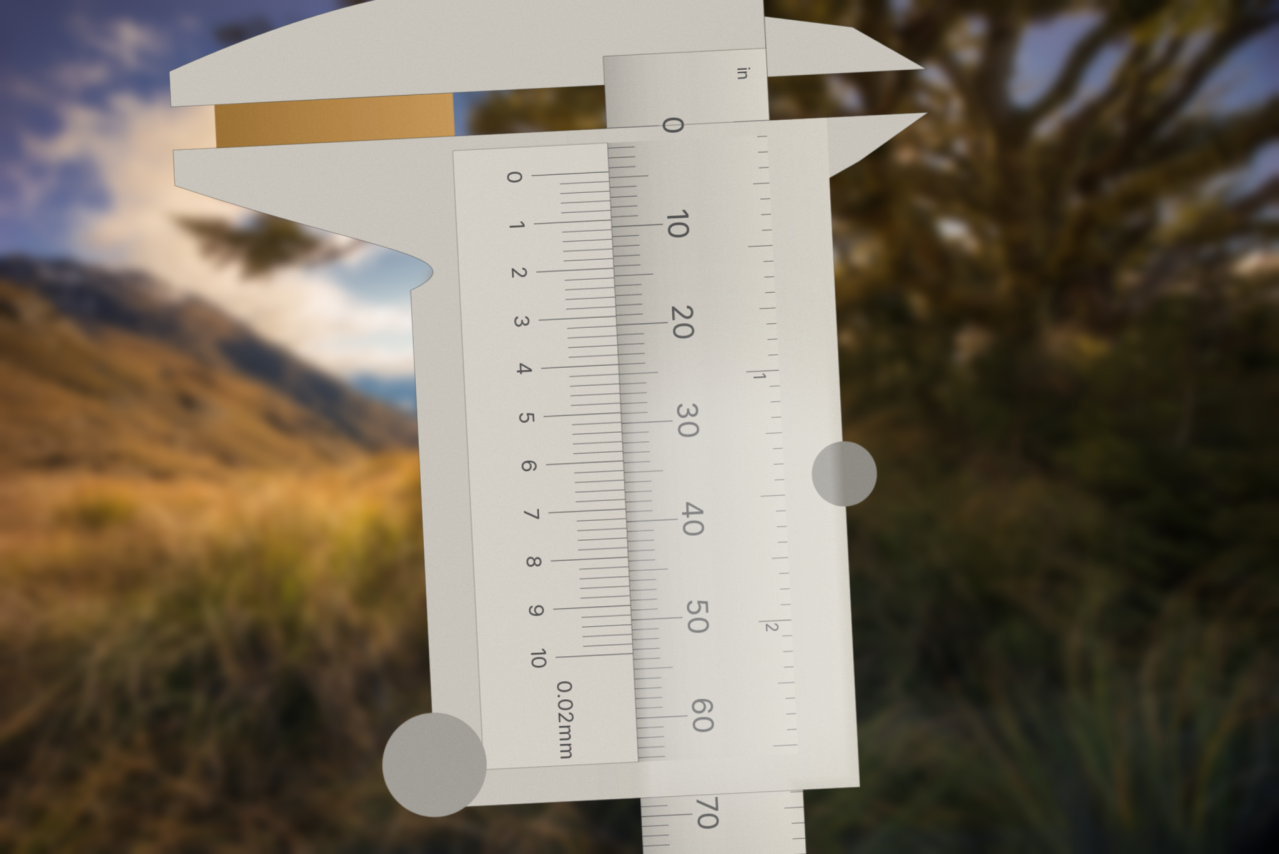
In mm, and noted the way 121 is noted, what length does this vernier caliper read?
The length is 4.4
